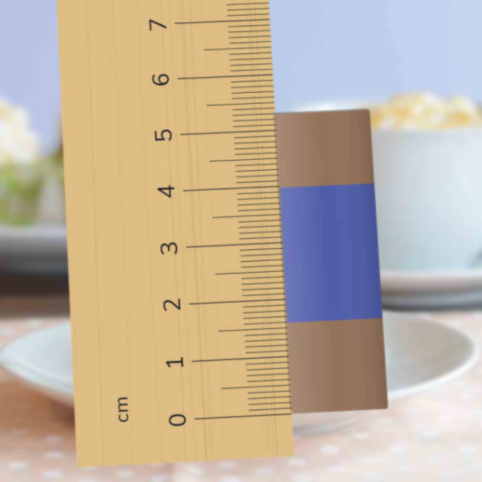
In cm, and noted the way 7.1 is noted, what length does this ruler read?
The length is 5.3
